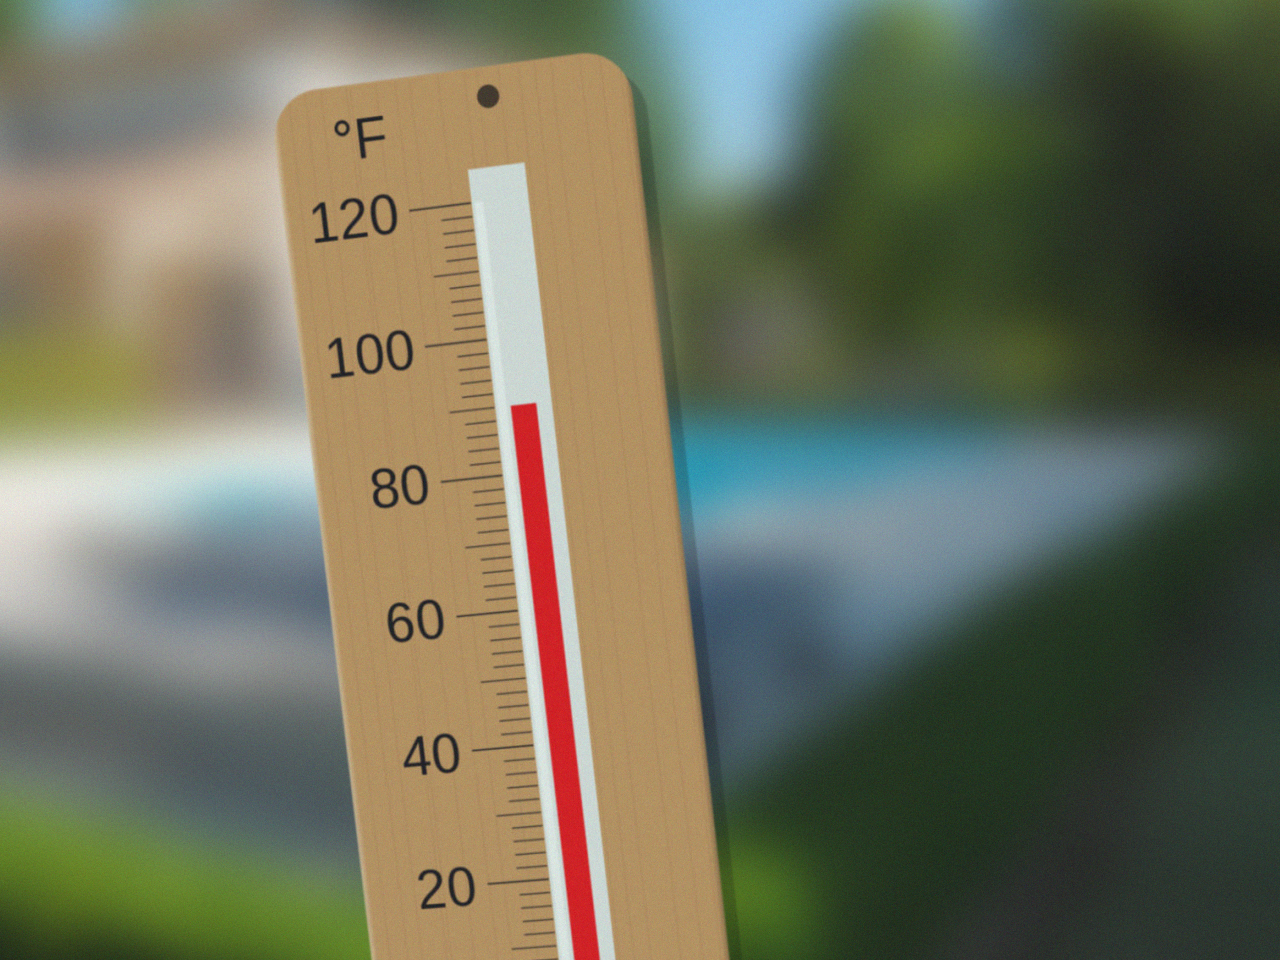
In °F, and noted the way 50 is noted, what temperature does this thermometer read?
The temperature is 90
